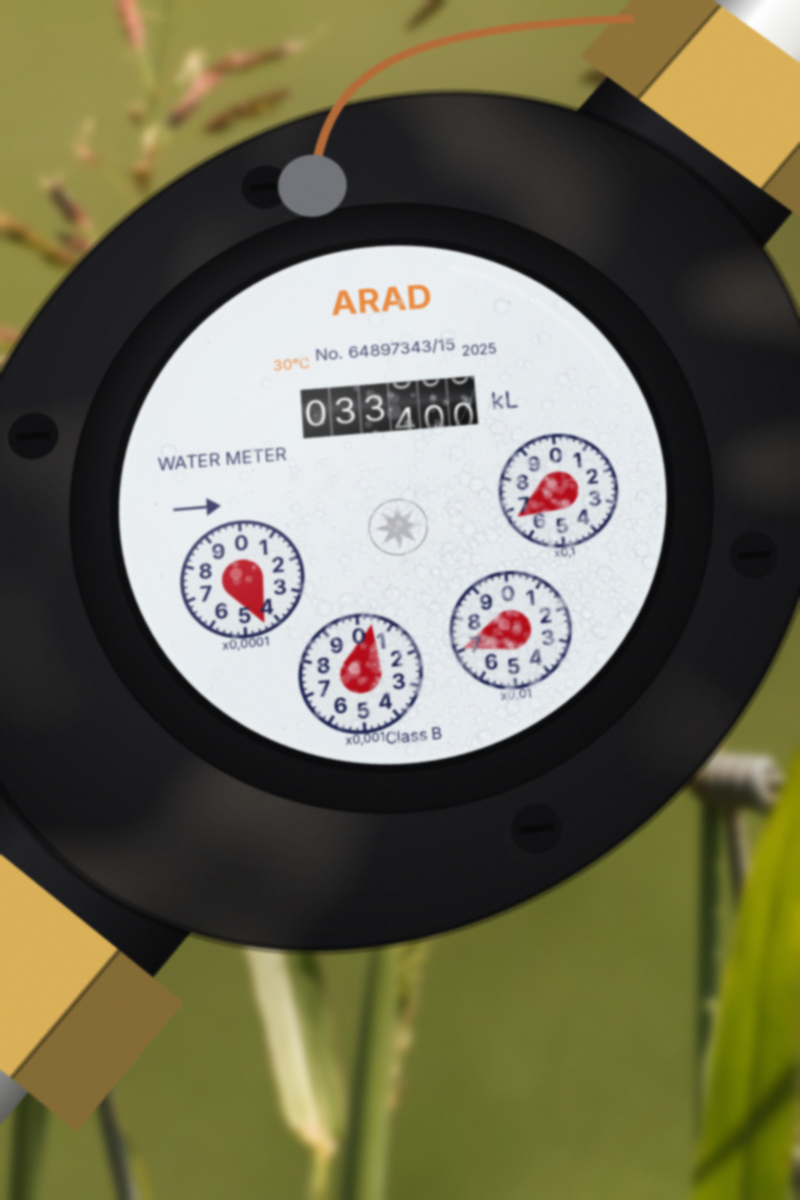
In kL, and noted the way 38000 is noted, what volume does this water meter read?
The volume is 33399.6704
